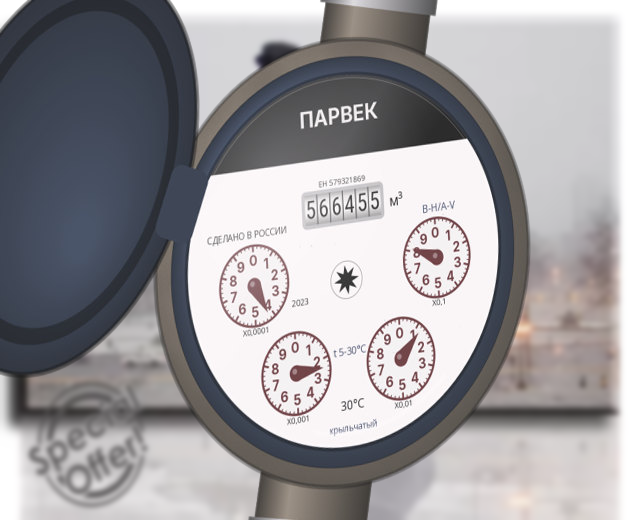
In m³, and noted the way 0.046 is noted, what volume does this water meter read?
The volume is 566455.8124
